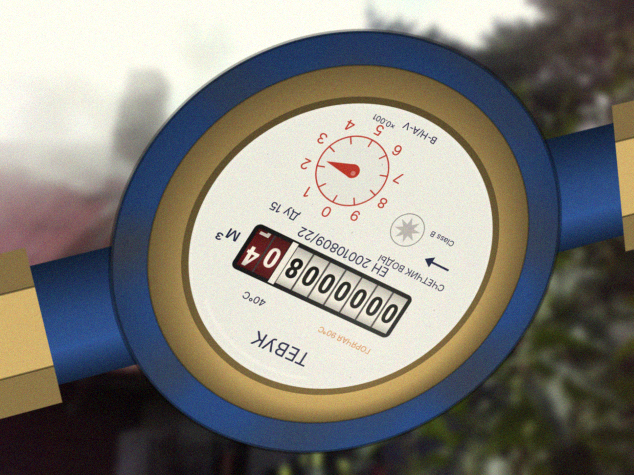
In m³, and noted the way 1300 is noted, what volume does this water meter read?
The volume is 8.042
